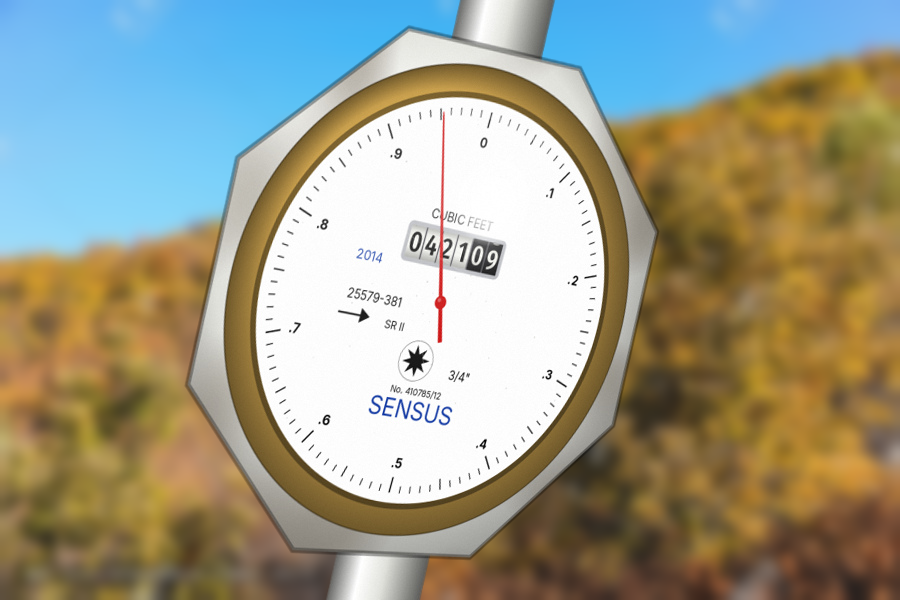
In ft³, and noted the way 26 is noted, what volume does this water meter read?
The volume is 42108.95
